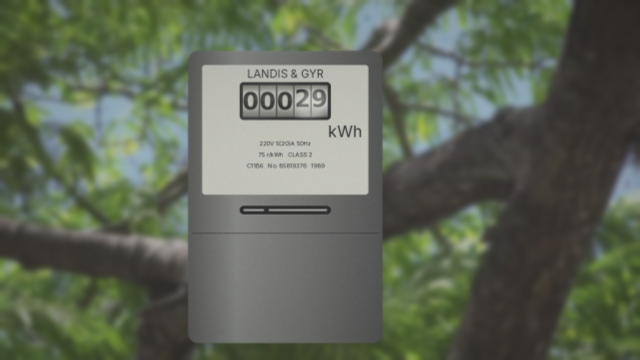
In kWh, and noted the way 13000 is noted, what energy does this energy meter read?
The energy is 29
